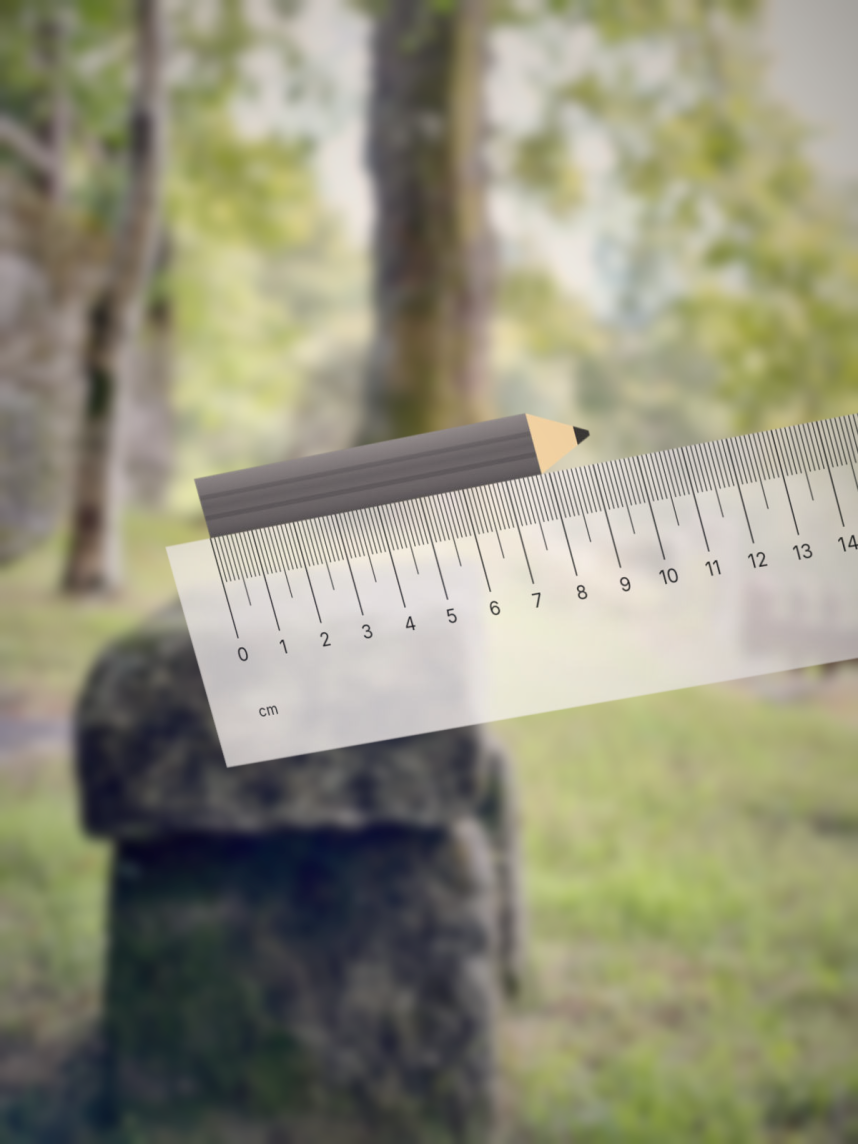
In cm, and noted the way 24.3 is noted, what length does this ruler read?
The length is 9.1
